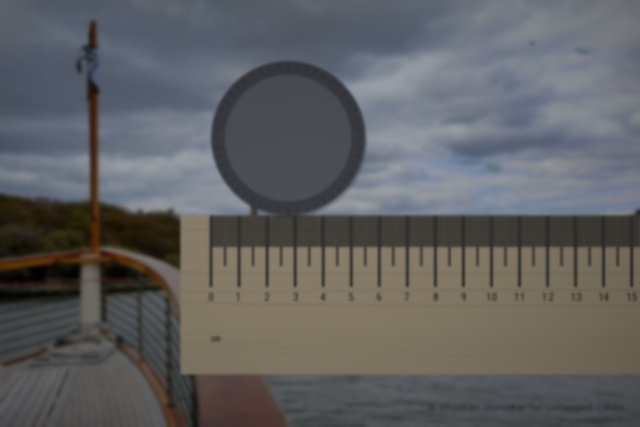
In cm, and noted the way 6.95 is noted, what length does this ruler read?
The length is 5.5
